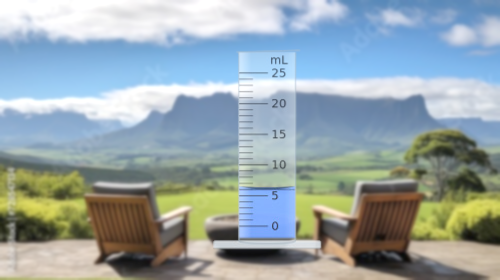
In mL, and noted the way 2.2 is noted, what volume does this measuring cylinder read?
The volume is 6
